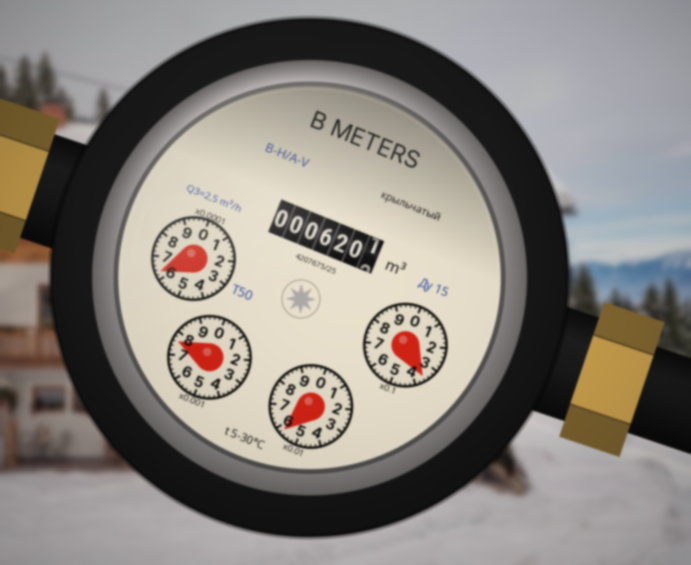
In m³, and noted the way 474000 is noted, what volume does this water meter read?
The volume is 6201.3576
